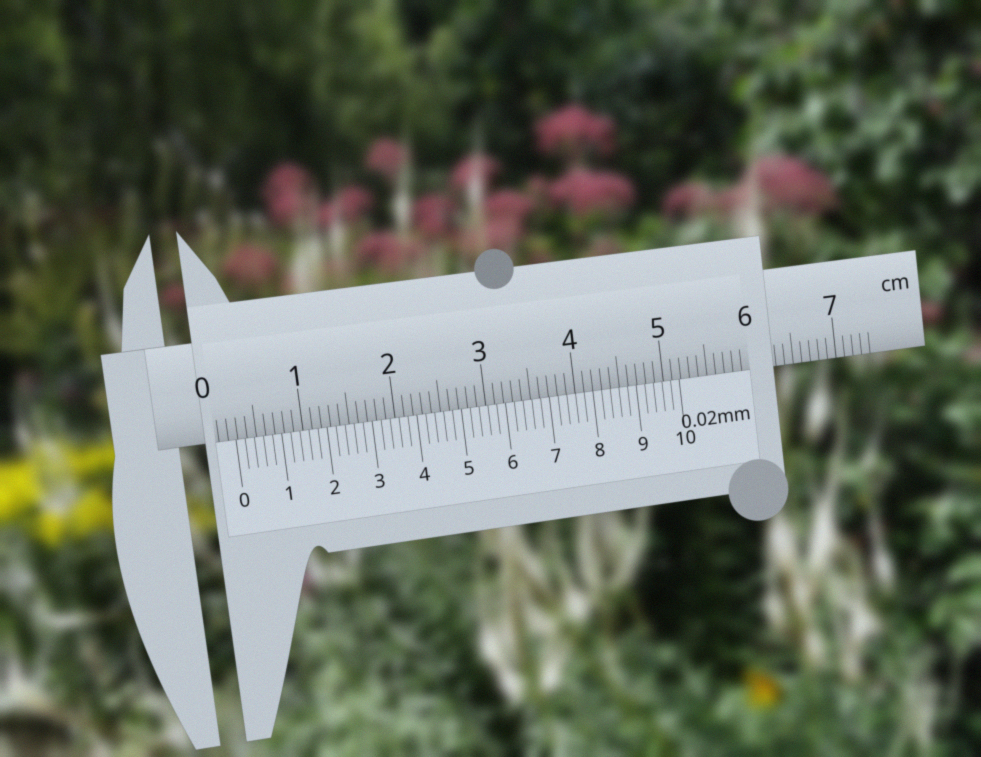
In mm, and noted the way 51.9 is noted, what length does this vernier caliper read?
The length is 2.8
